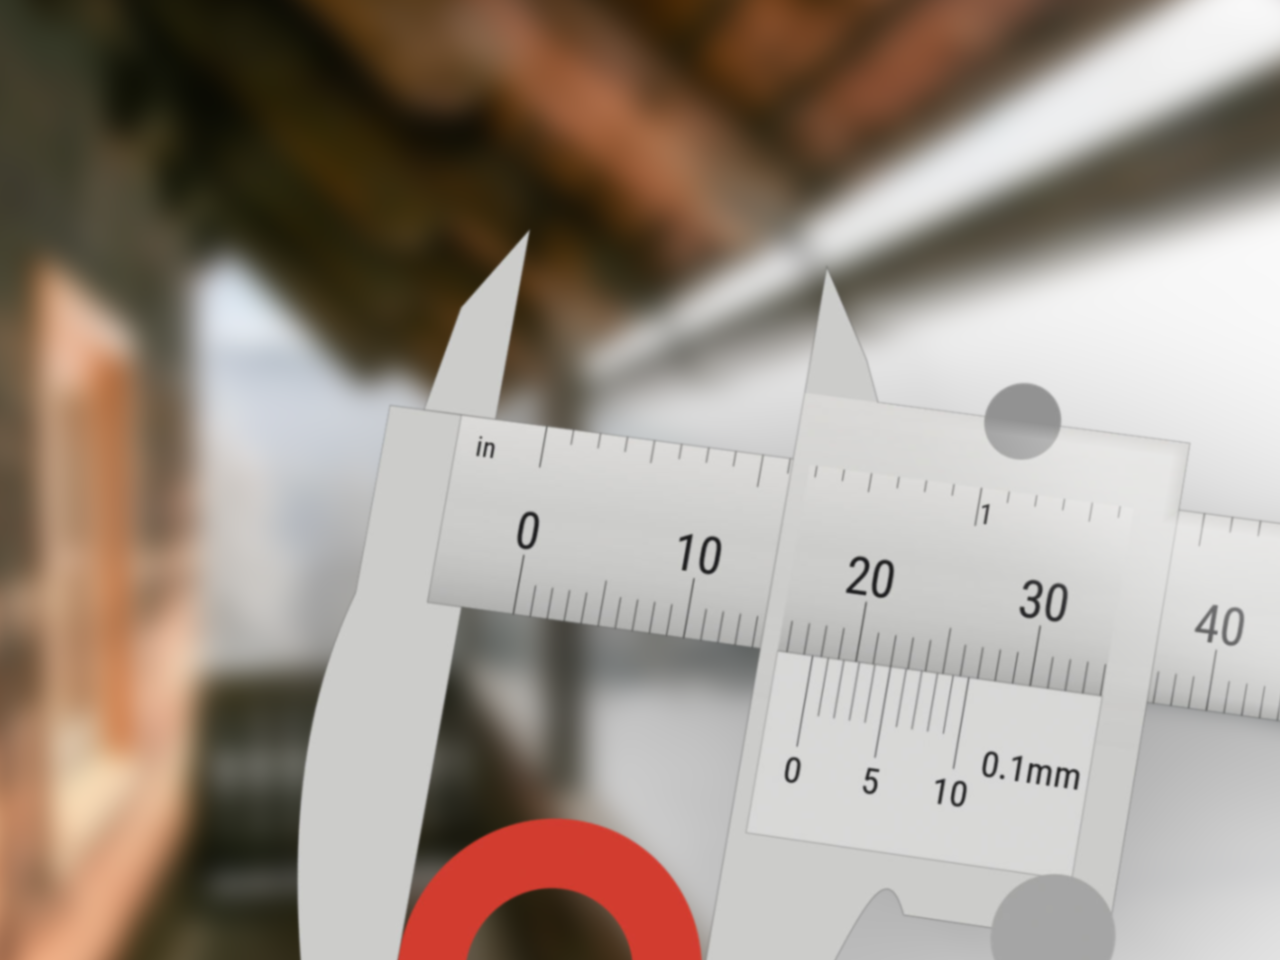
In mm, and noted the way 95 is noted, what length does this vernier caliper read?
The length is 17.5
